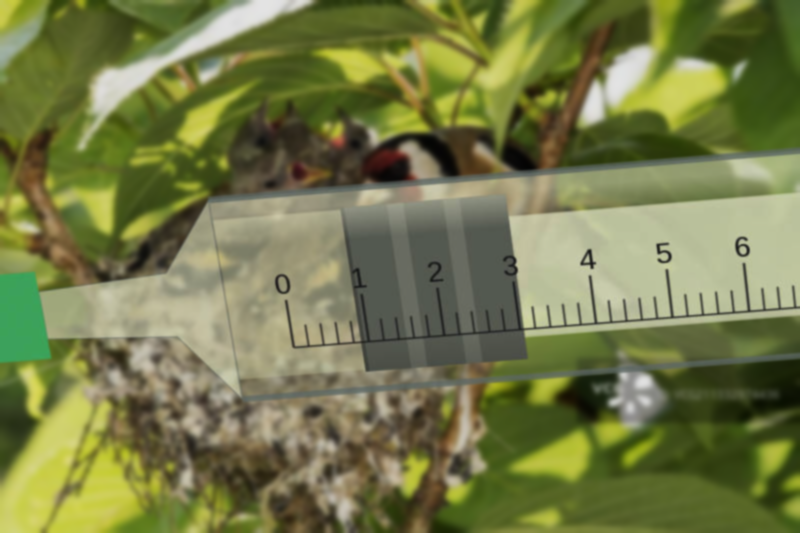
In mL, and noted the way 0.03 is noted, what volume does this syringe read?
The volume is 0.9
